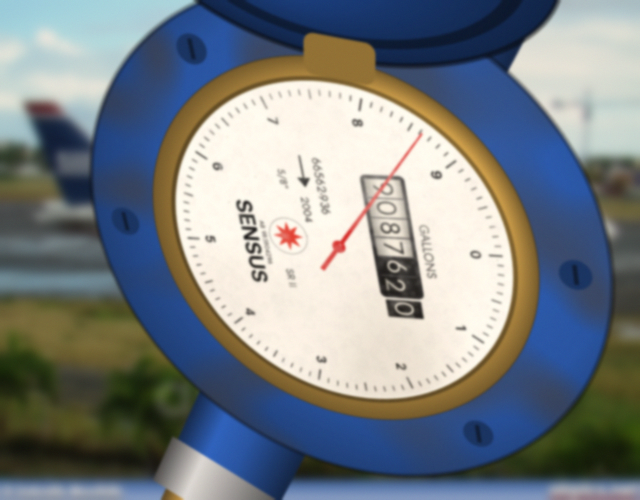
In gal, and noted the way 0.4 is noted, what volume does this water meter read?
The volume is 9087618.6
